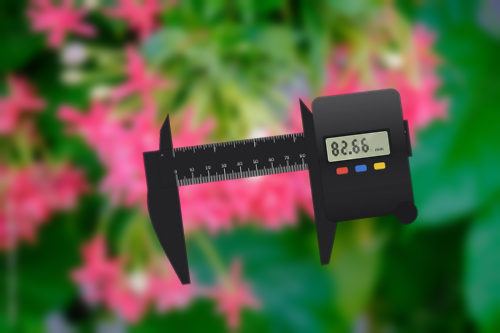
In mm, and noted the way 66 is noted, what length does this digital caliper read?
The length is 82.66
